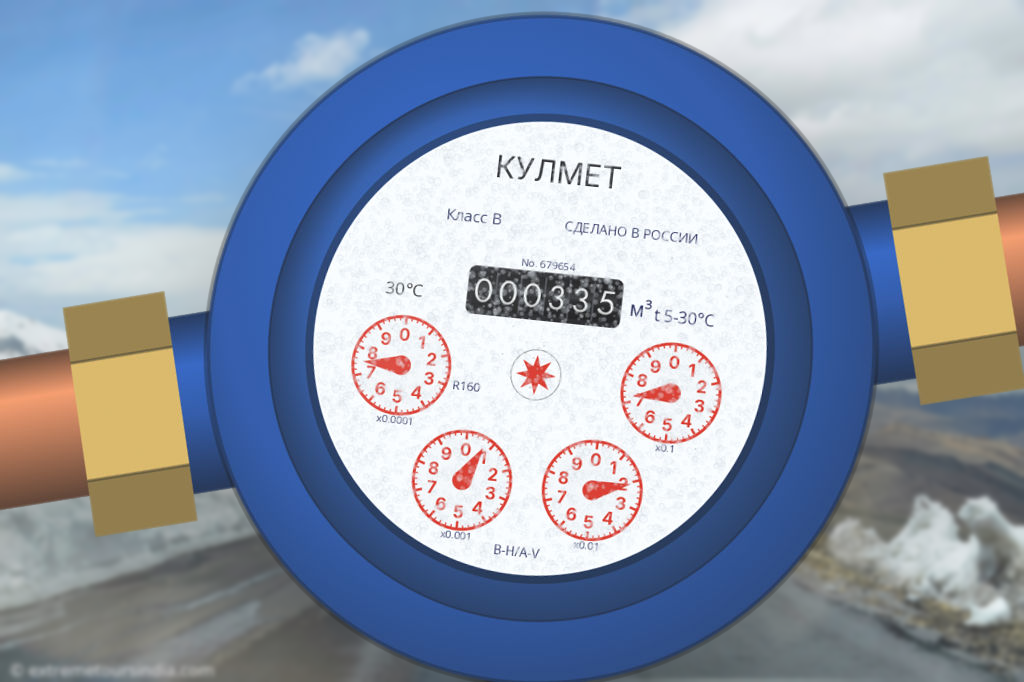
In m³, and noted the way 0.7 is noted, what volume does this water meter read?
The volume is 335.7207
